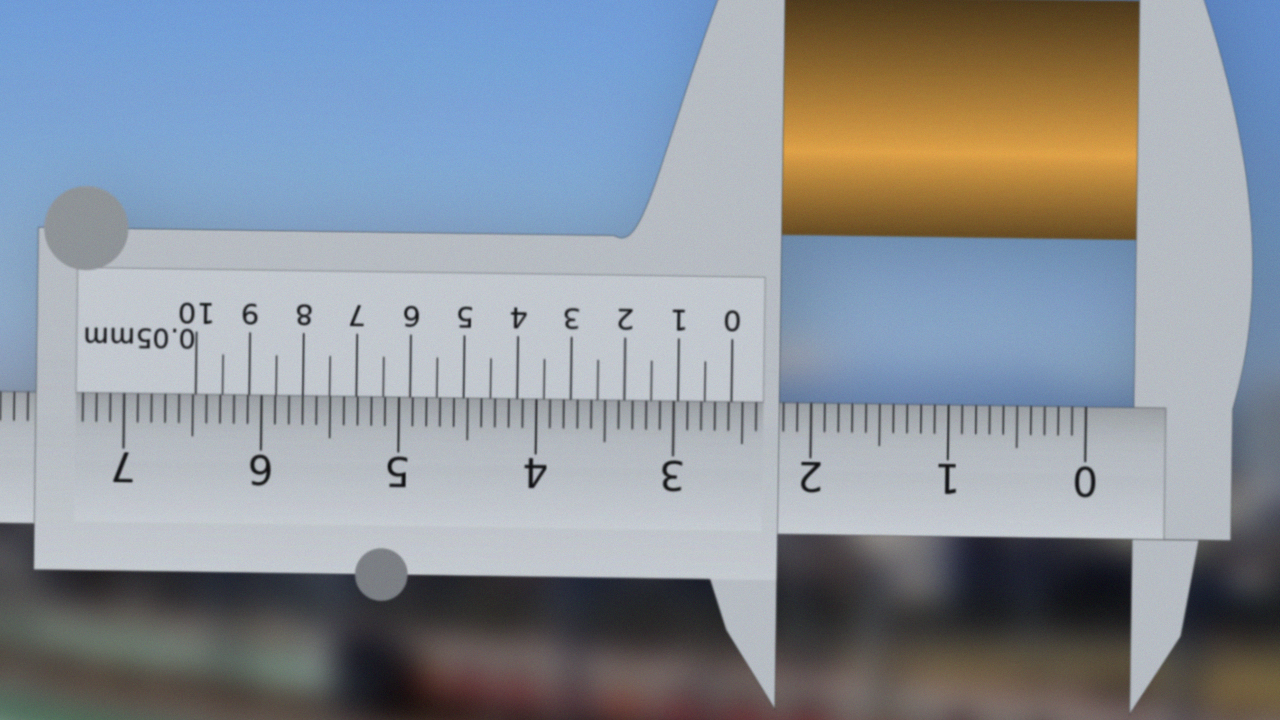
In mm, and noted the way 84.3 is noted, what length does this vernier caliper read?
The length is 25.8
